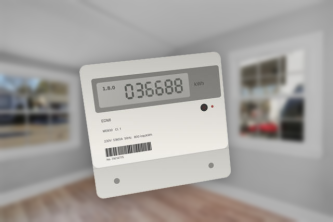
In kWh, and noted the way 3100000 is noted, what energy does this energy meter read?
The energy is 36688
